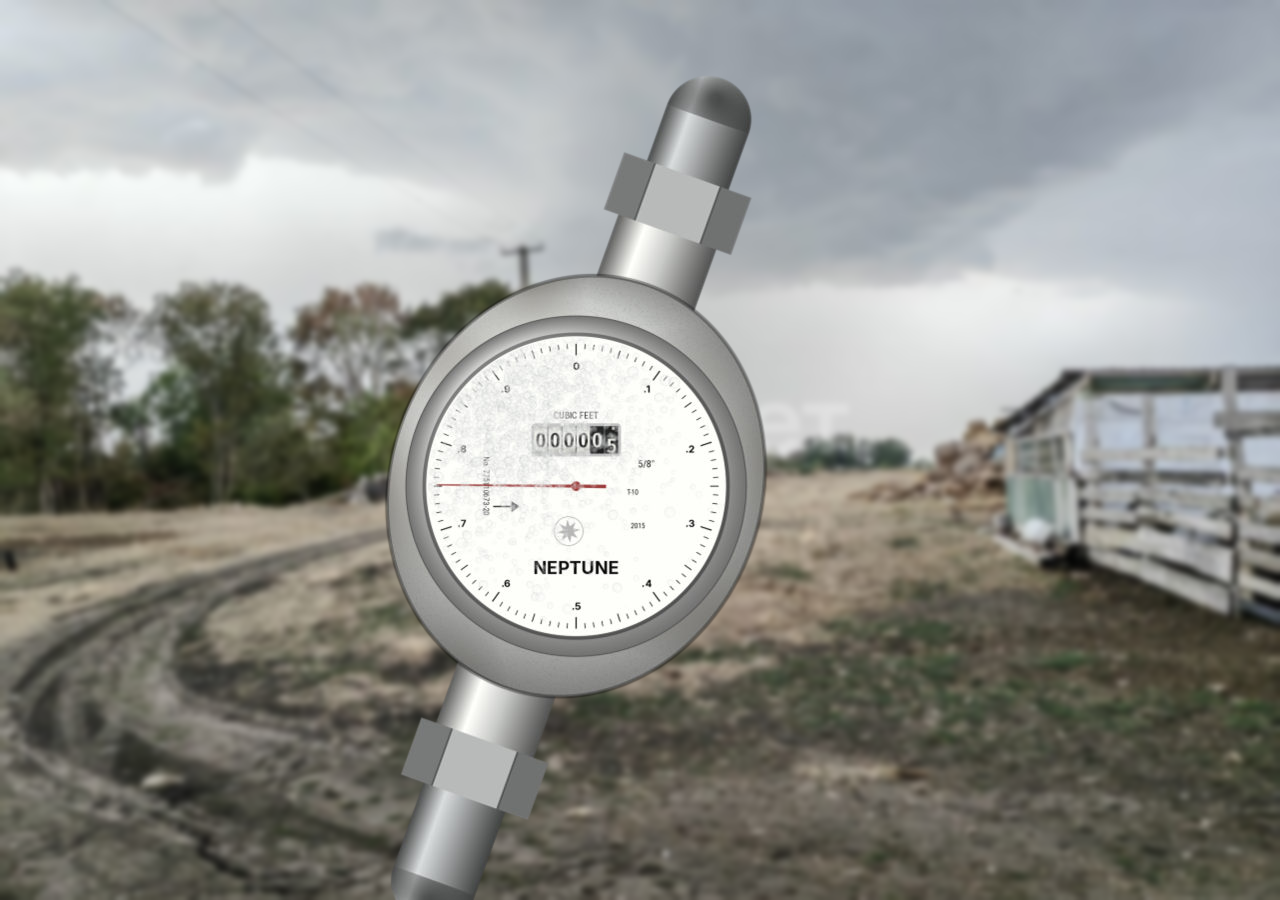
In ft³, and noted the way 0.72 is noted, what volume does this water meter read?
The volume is 4.75
